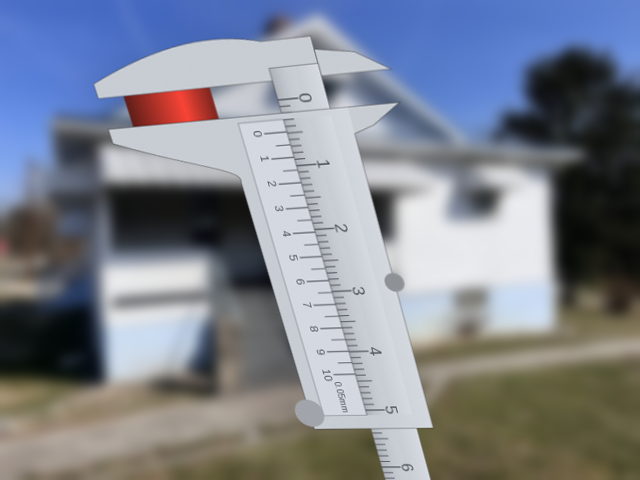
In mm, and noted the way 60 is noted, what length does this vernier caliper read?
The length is 4.8
